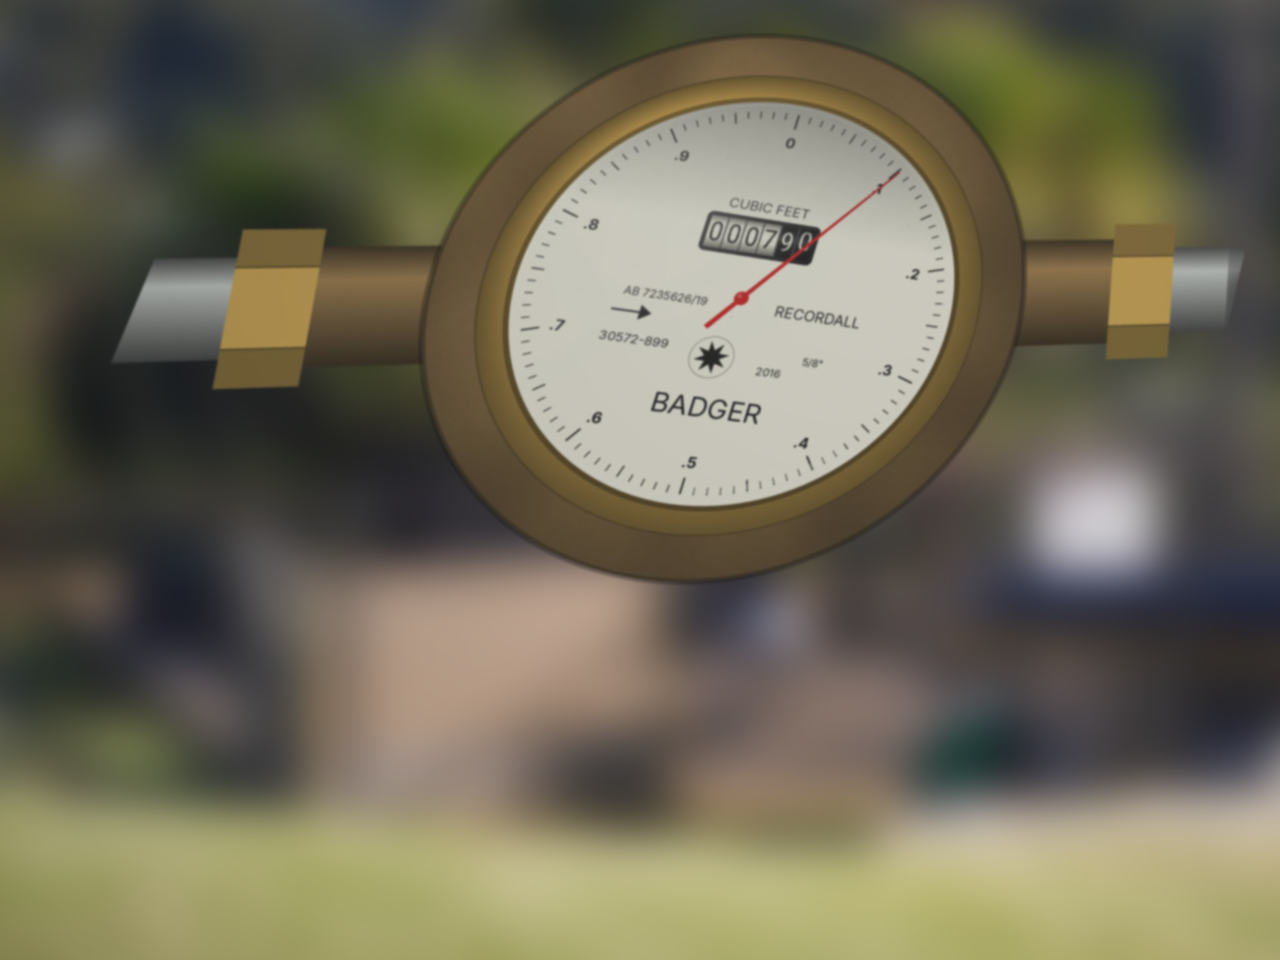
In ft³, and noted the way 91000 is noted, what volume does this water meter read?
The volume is 790.10
